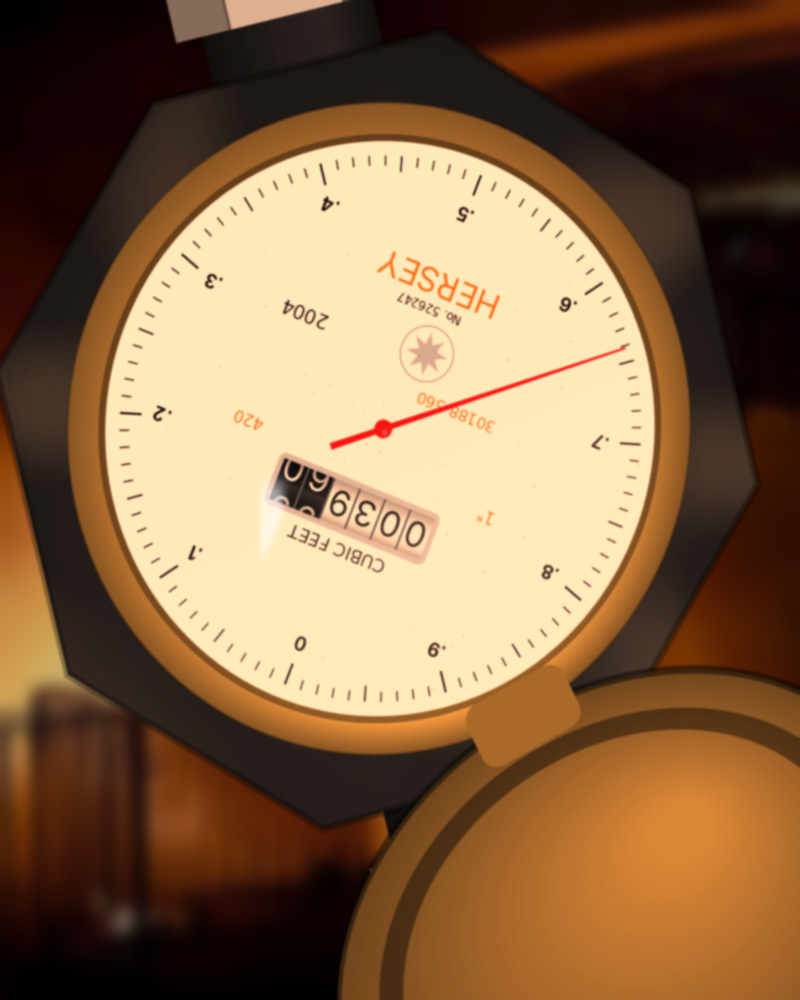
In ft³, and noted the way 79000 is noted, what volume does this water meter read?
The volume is 3959.64
